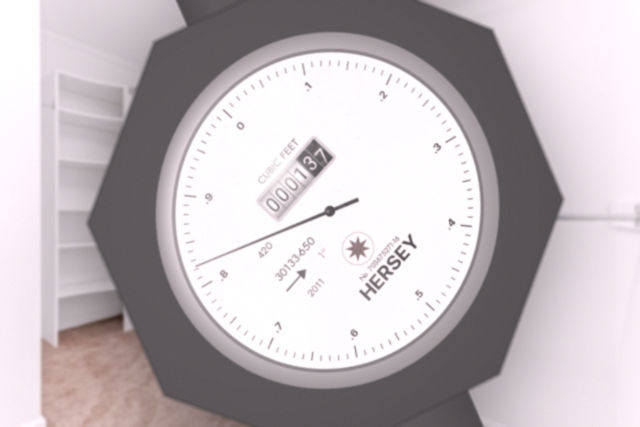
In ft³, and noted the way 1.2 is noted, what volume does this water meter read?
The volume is 136.82
